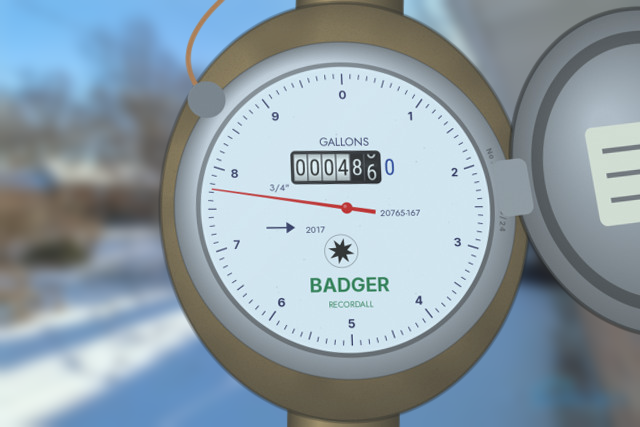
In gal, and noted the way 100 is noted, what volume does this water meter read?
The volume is 4857.7
